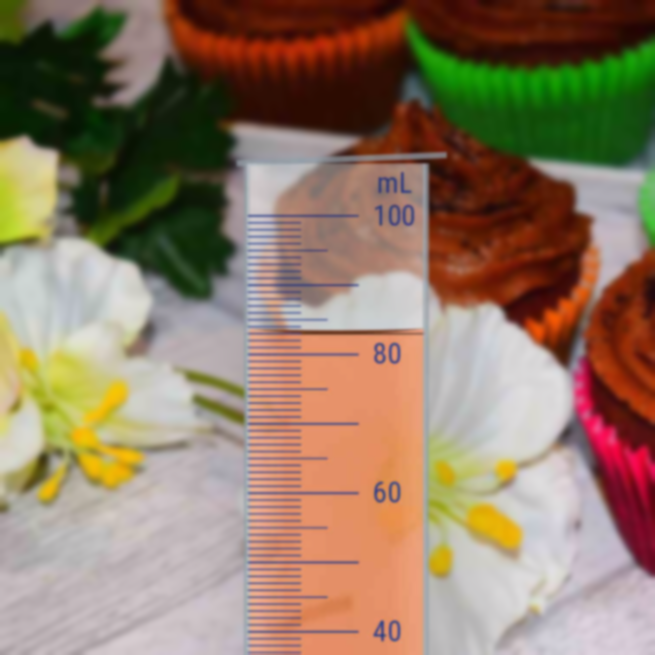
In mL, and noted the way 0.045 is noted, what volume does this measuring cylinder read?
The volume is 83
